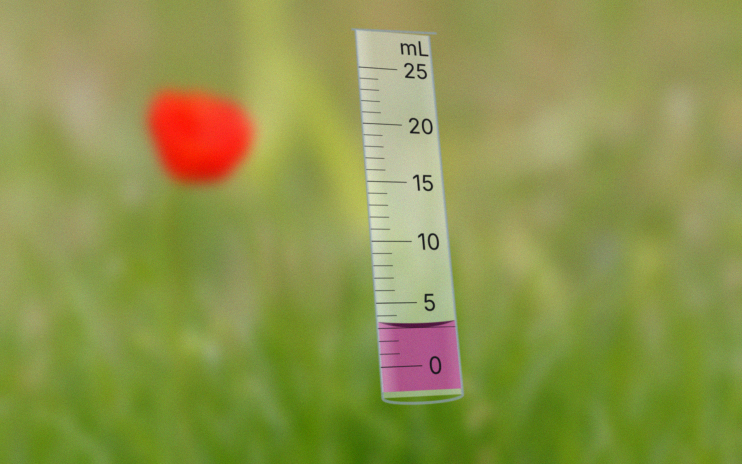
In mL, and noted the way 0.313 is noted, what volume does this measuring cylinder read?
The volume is 3
